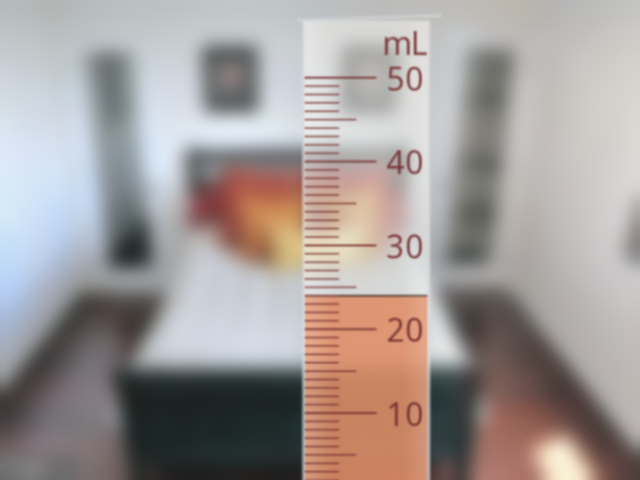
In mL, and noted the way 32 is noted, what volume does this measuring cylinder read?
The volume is 24
